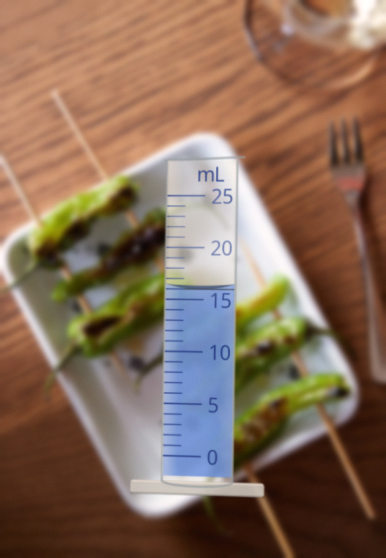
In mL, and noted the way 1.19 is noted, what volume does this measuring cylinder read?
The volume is 16
